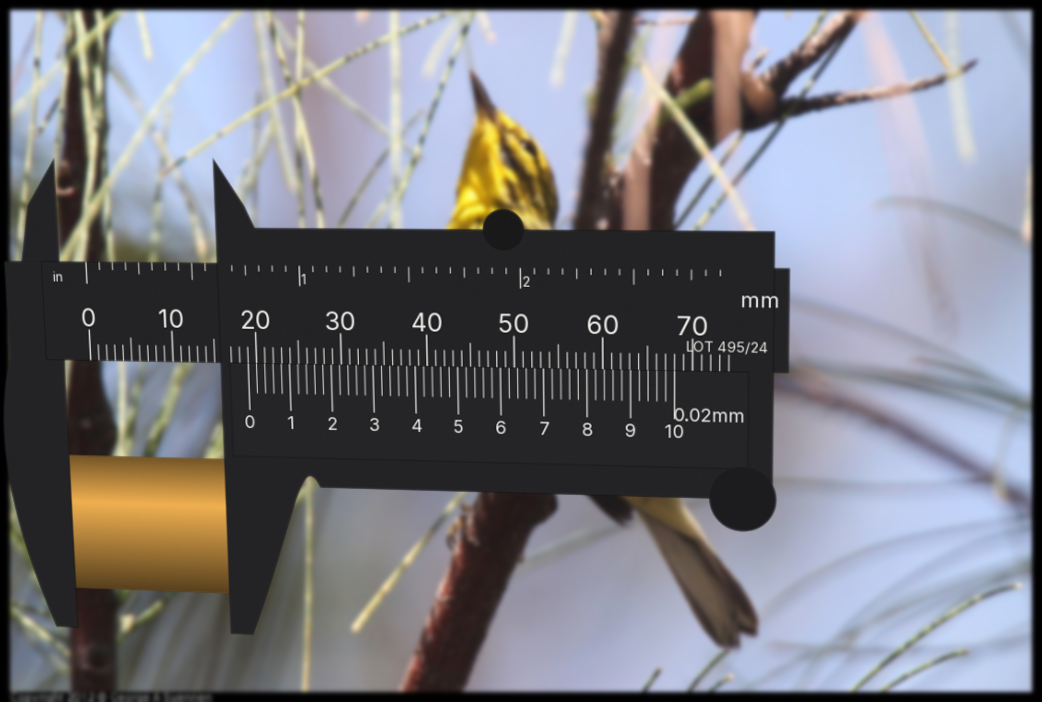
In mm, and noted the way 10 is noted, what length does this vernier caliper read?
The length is 19.0
